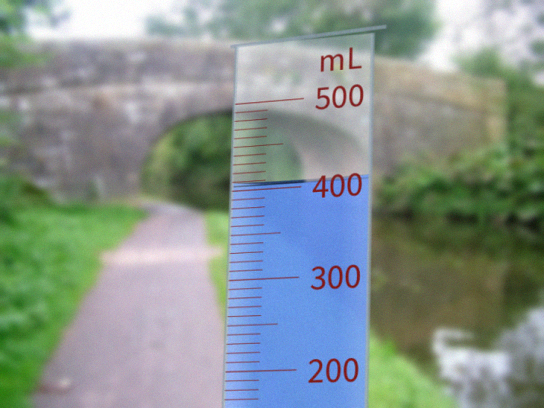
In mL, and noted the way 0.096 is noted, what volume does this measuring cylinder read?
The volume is 405
